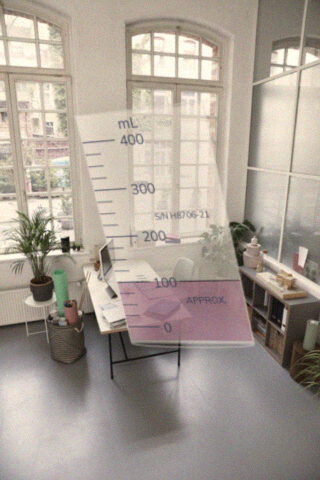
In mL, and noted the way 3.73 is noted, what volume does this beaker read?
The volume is 100
